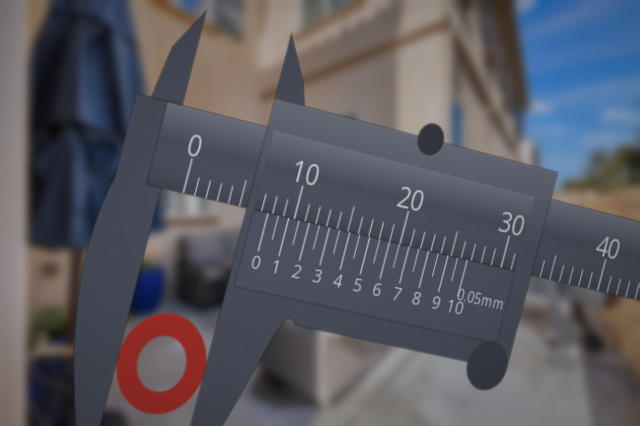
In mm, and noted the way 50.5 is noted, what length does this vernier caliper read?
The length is 7.6
